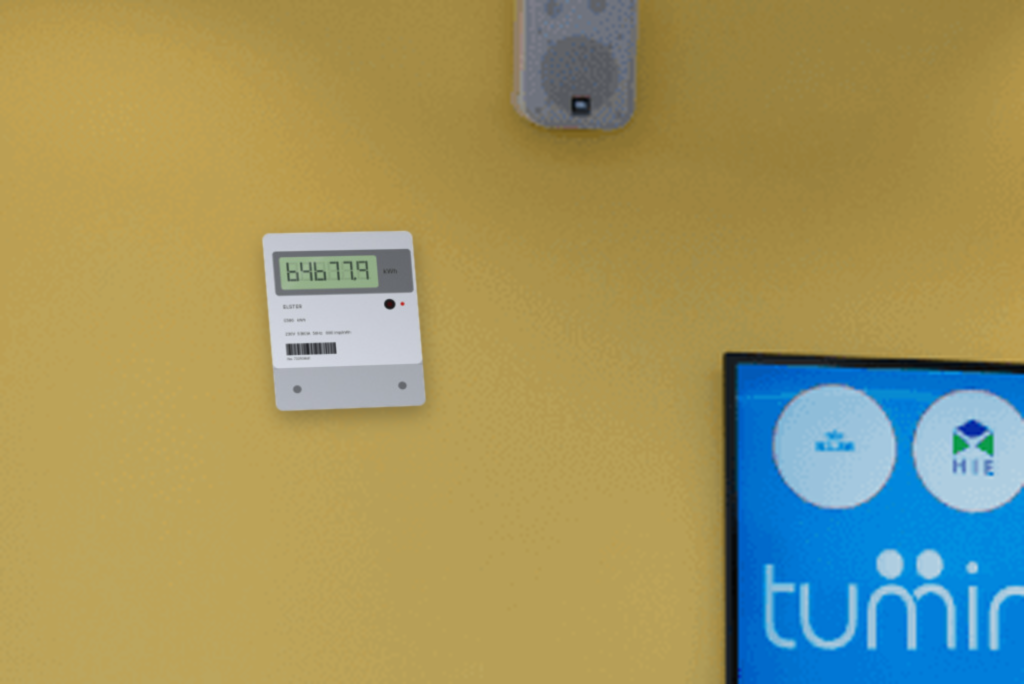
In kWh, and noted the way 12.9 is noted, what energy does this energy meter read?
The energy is 64677.9
